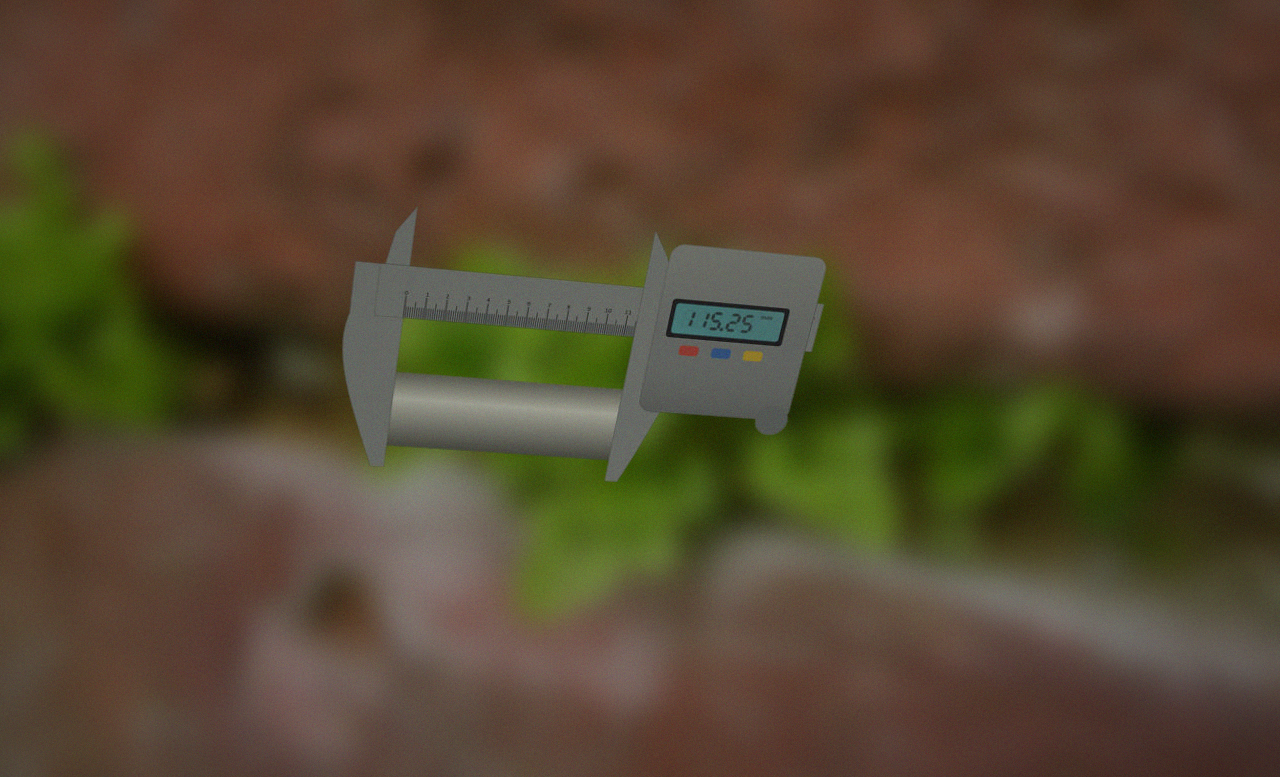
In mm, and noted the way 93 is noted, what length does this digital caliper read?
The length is 115.25
